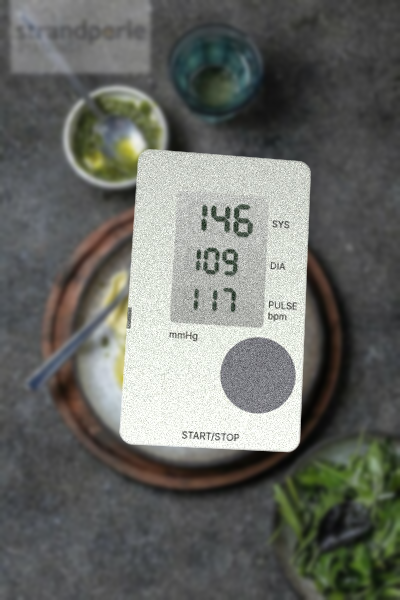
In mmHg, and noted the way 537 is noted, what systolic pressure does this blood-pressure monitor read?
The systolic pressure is 146
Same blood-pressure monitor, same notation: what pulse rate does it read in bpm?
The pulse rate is 117
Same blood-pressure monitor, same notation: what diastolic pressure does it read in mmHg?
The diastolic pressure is 109
